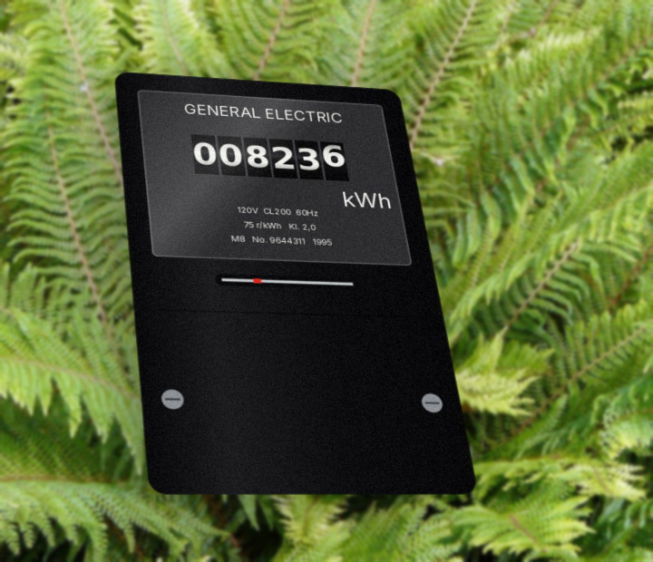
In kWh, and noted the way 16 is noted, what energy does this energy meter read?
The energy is 8236
